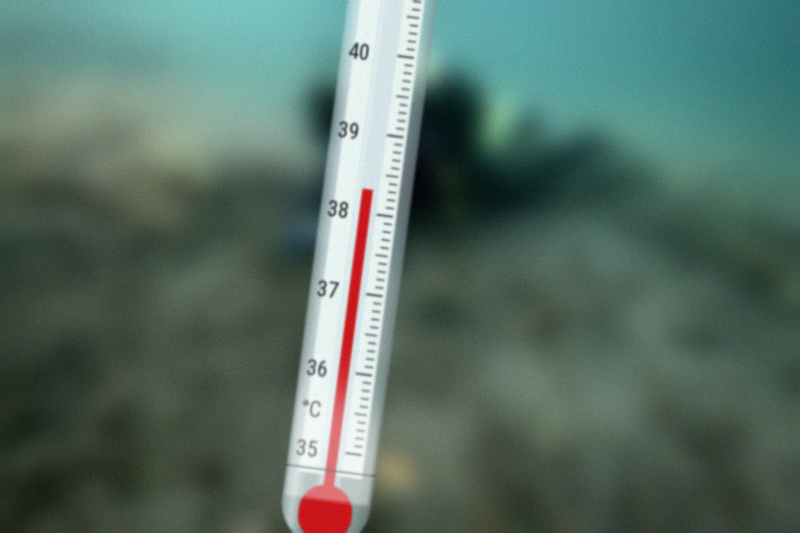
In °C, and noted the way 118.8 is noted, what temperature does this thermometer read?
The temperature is 38.3
